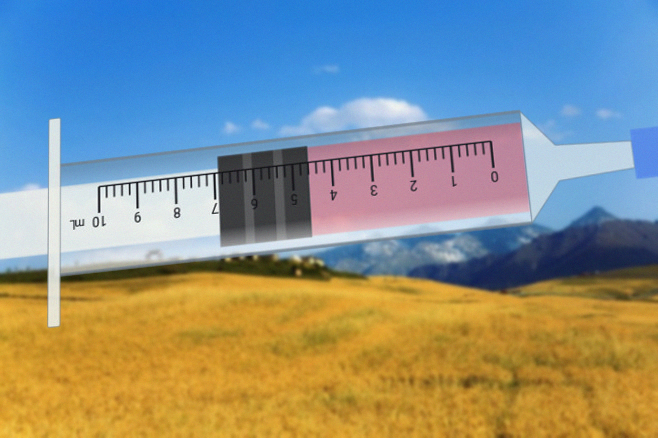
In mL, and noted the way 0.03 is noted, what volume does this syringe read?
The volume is 4.6
